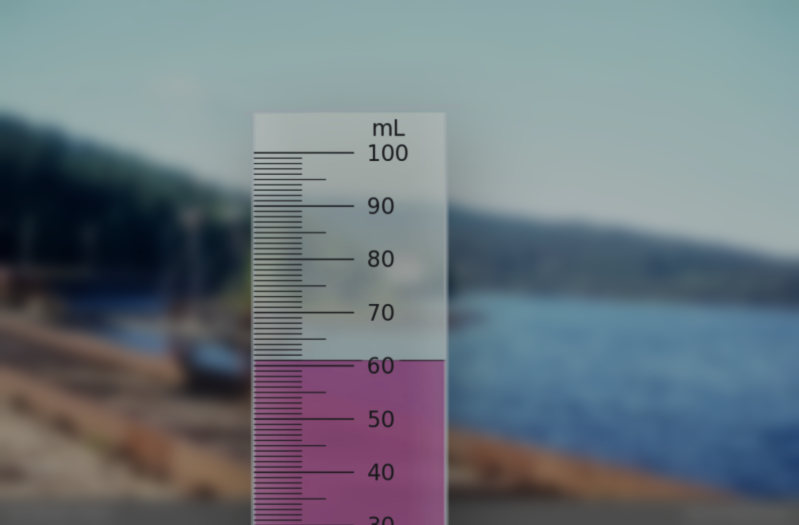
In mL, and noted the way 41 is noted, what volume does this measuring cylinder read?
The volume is 61
